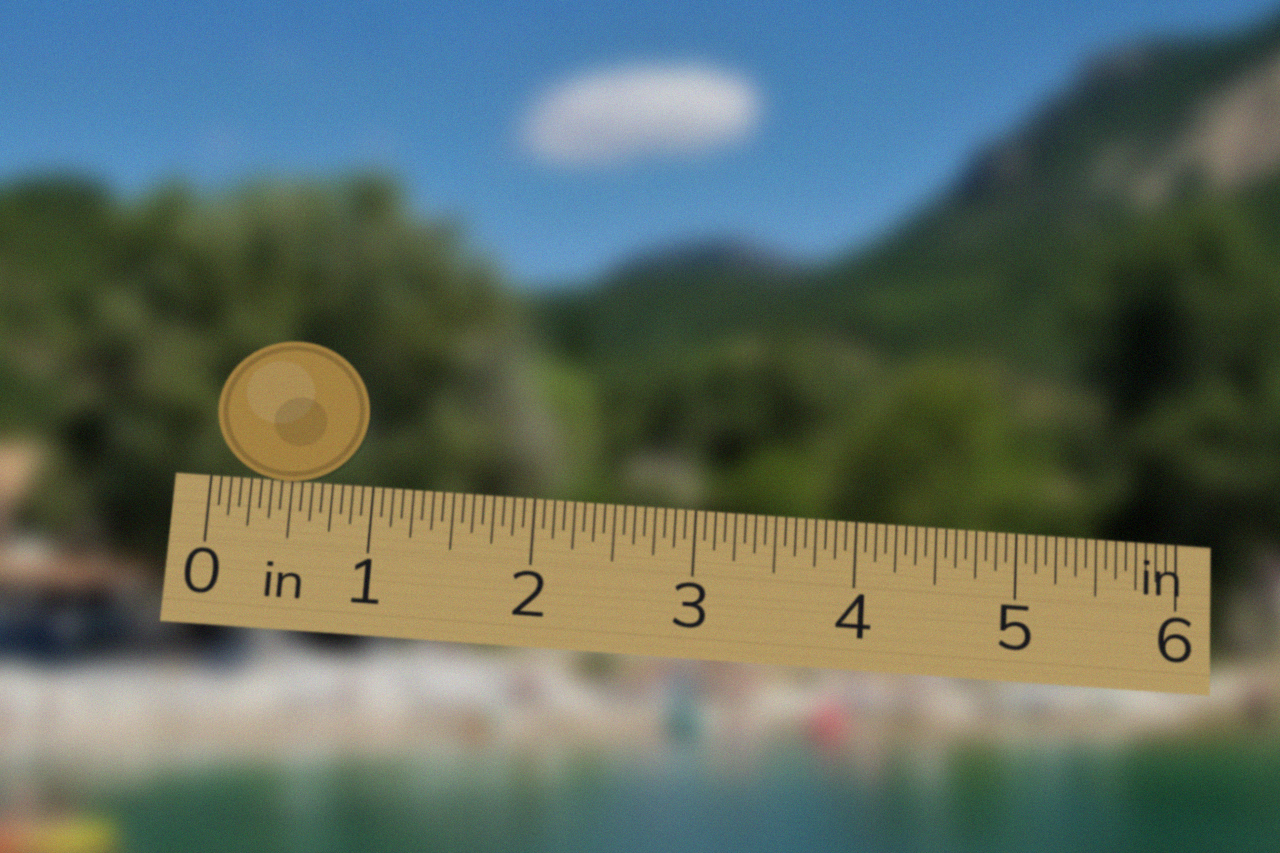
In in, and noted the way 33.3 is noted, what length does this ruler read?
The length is 0.9375
